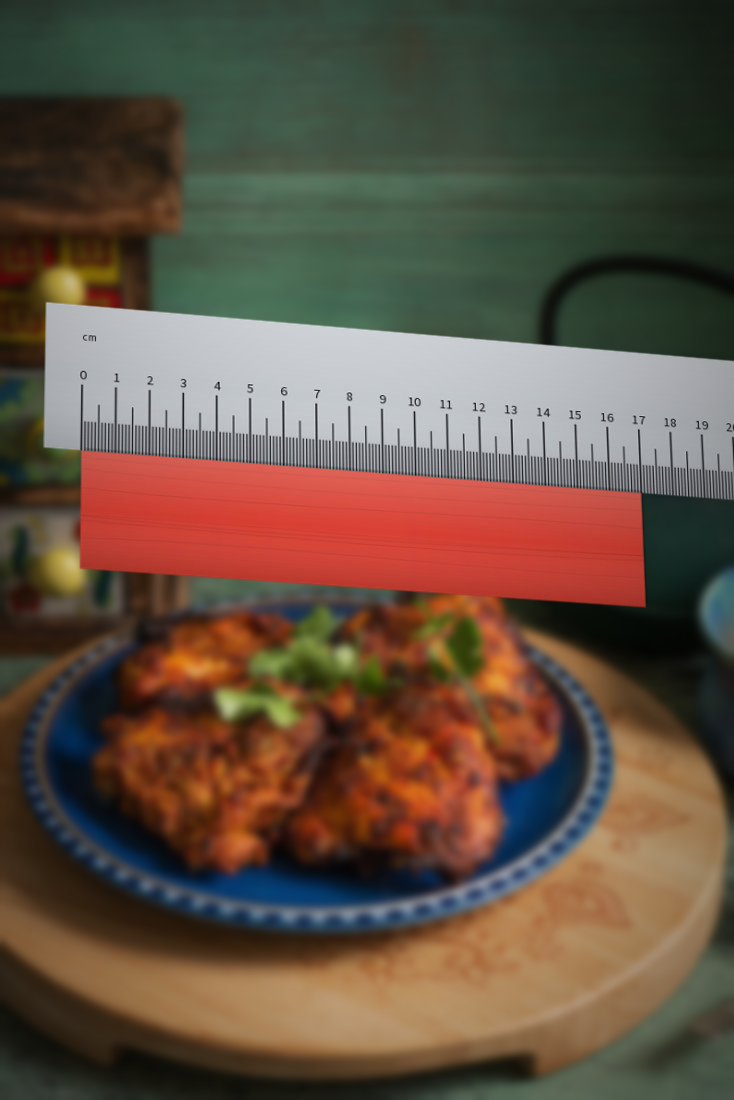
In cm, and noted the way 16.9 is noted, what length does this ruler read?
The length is 17
